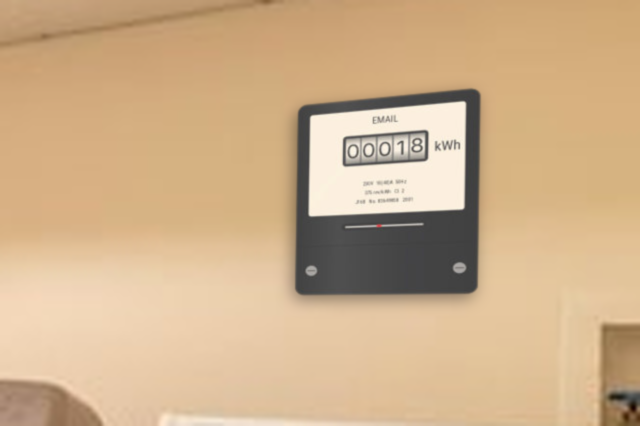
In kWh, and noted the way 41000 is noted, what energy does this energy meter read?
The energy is 18
